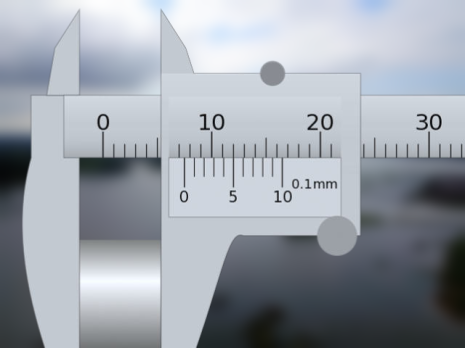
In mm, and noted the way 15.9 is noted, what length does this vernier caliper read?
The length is 7.5
